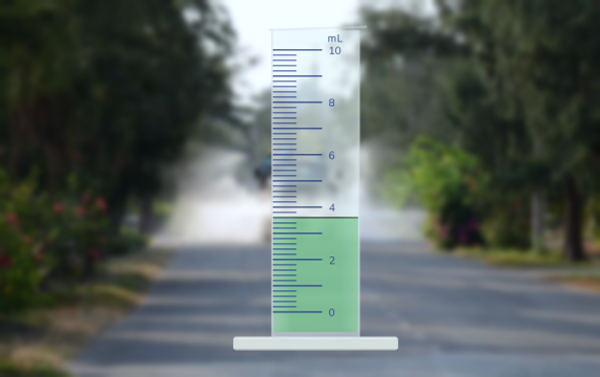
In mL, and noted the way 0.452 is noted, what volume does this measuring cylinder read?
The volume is 3.6
